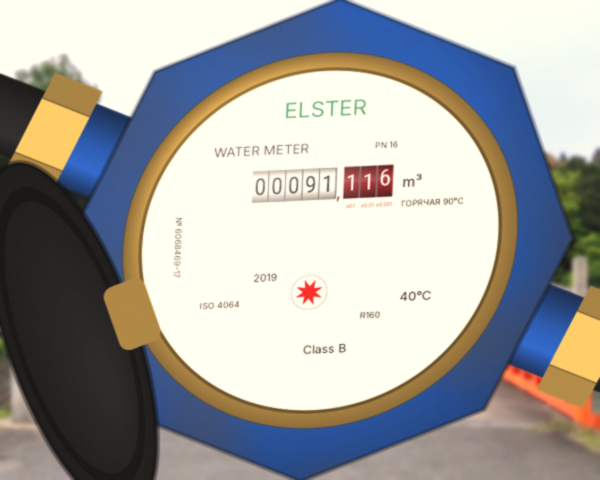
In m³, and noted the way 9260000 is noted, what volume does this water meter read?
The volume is 91.116
